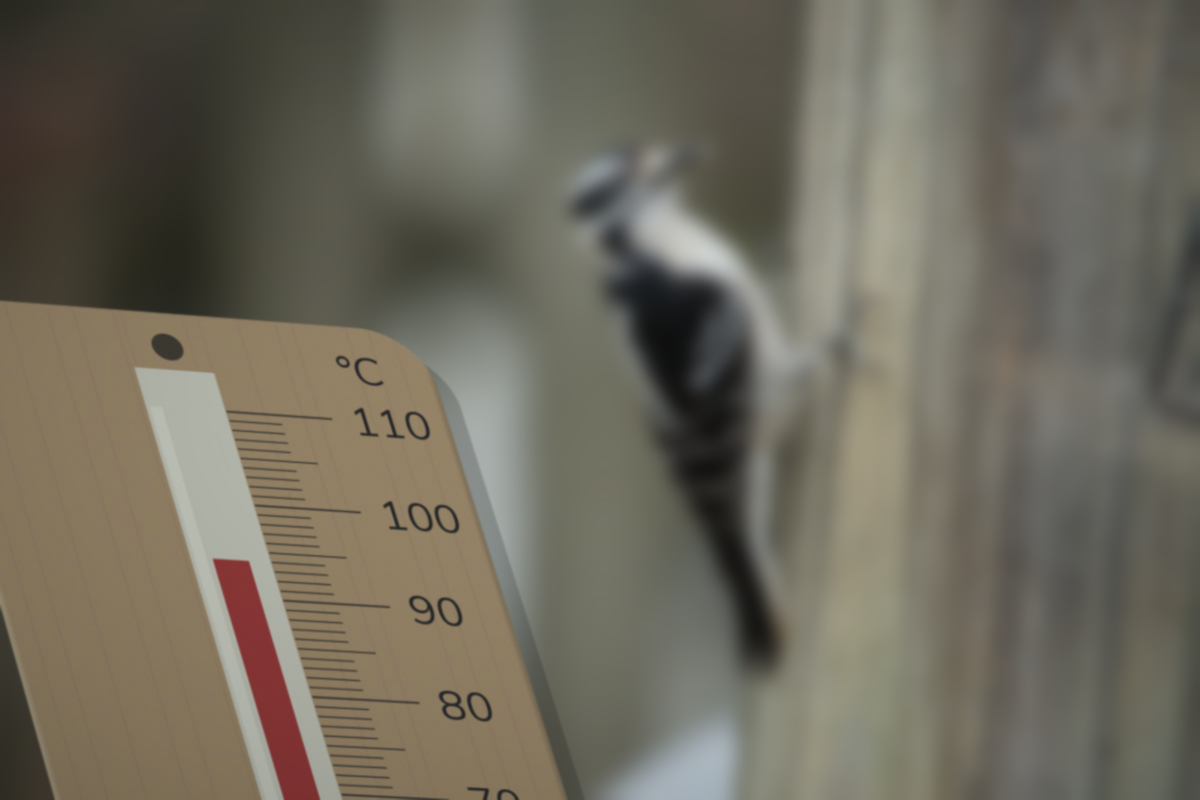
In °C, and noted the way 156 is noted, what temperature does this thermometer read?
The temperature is 94
